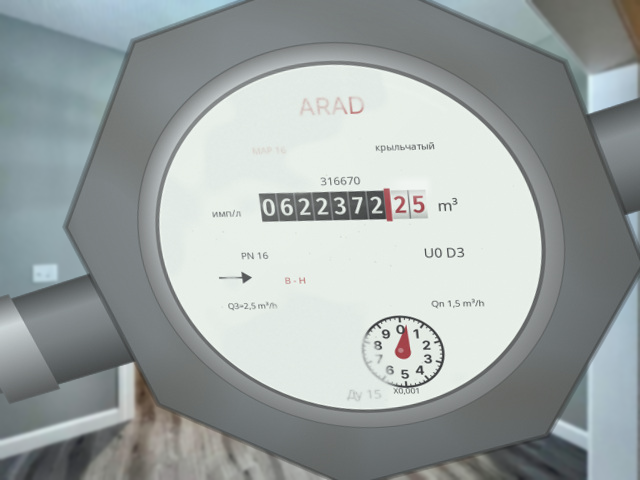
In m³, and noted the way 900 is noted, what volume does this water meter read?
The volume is 622372.250
